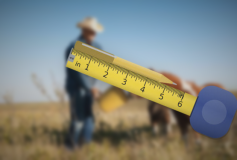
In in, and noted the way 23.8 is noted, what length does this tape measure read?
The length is 5.5
